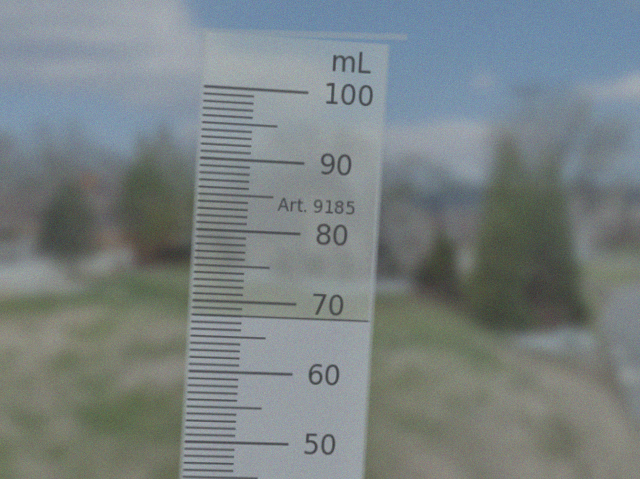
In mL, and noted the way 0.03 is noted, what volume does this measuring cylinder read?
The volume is 68
